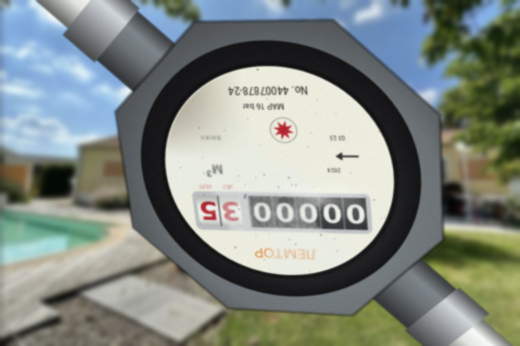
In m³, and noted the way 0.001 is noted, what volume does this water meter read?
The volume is 0.35
